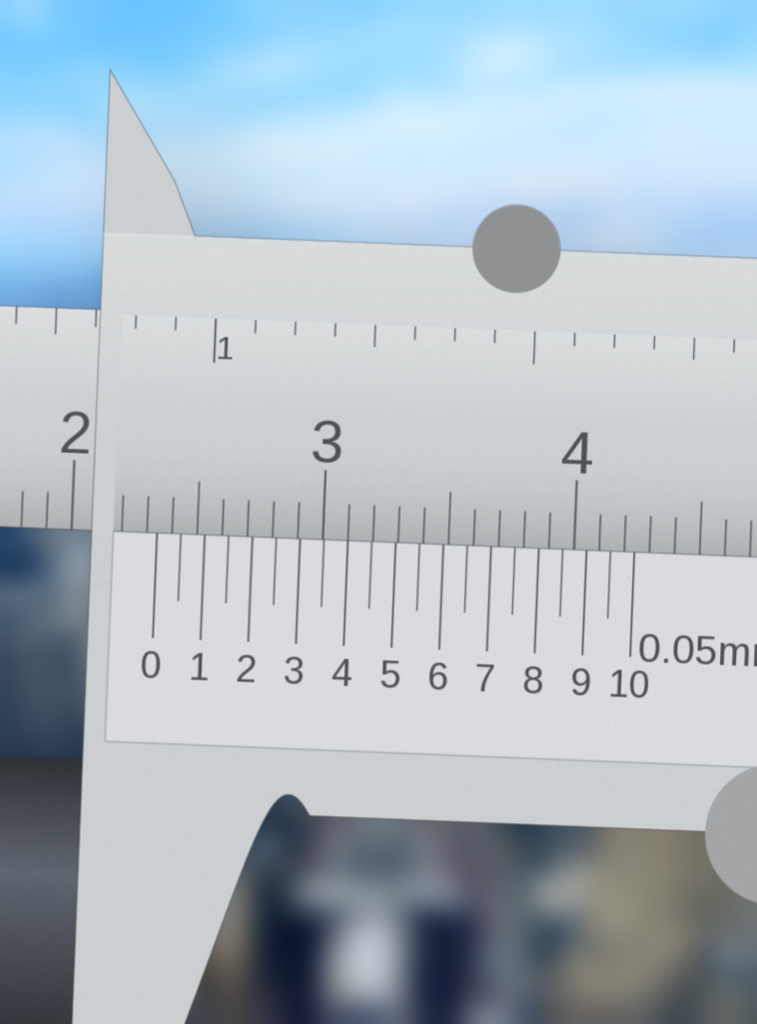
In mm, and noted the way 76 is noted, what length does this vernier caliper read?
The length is 23.4
